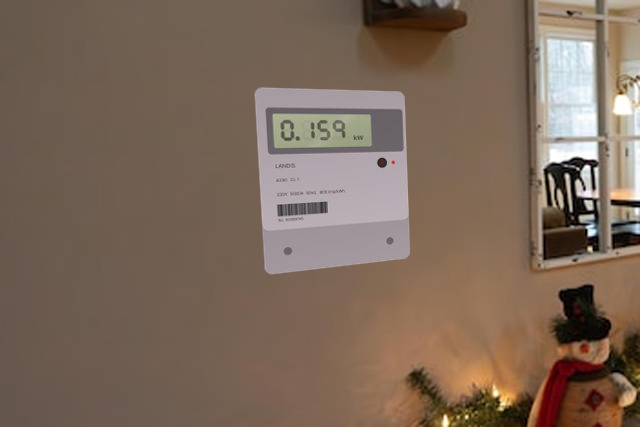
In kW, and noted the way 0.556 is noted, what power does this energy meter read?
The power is 0.159
